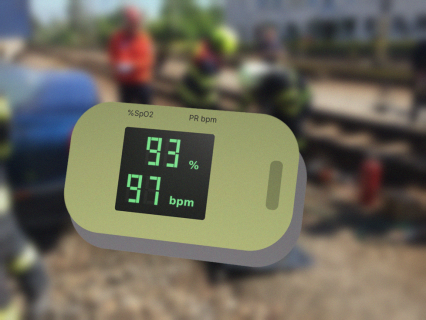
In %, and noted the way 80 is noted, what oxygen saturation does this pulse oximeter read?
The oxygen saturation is 93
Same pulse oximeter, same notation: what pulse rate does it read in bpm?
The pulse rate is 97
